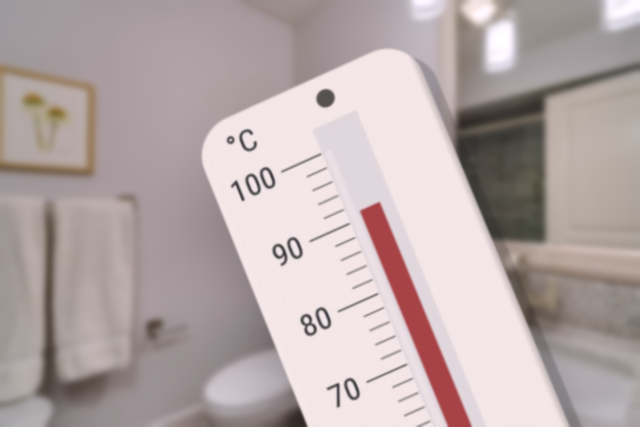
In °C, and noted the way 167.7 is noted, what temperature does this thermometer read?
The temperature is 91
